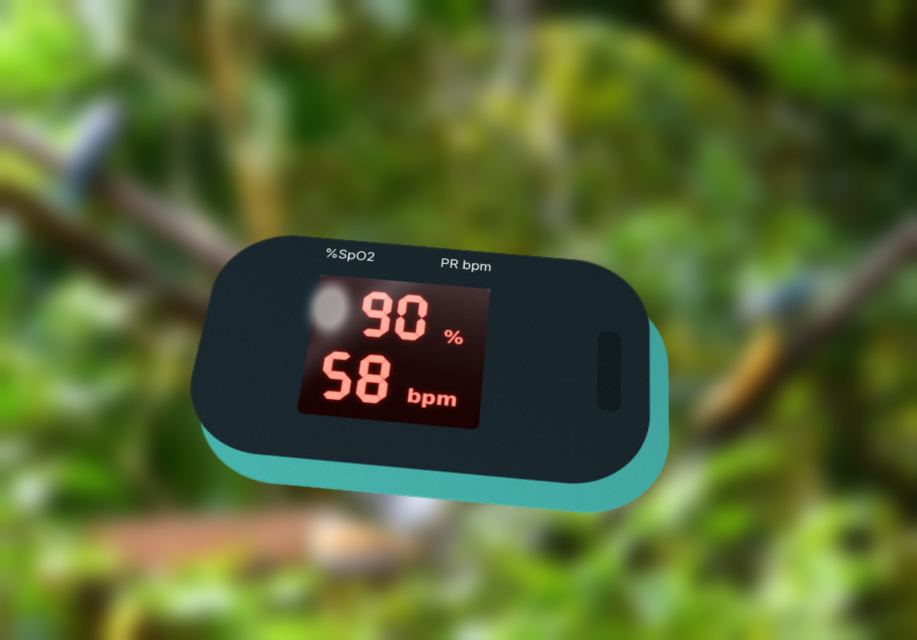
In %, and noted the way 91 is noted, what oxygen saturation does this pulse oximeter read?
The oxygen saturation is 90
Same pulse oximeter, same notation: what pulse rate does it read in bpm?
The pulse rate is 58
